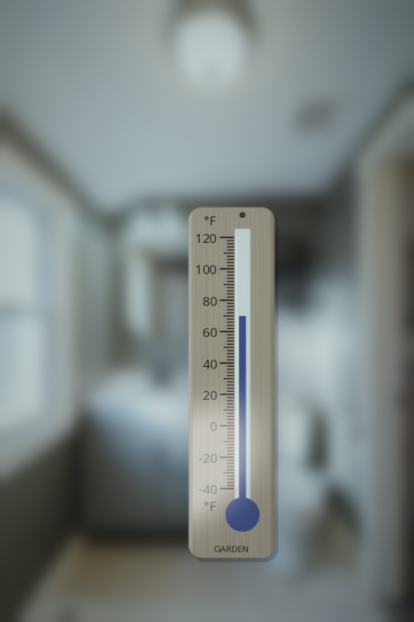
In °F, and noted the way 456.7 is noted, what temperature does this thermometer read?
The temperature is 70
